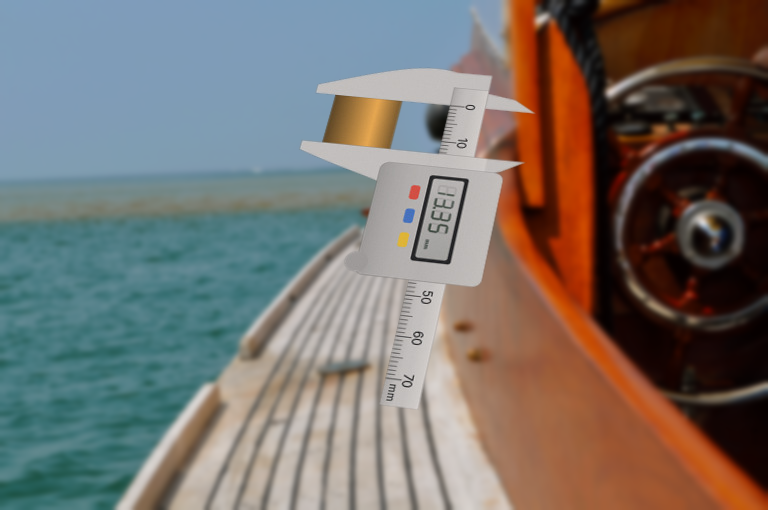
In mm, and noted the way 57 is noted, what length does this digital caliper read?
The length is 13.35
